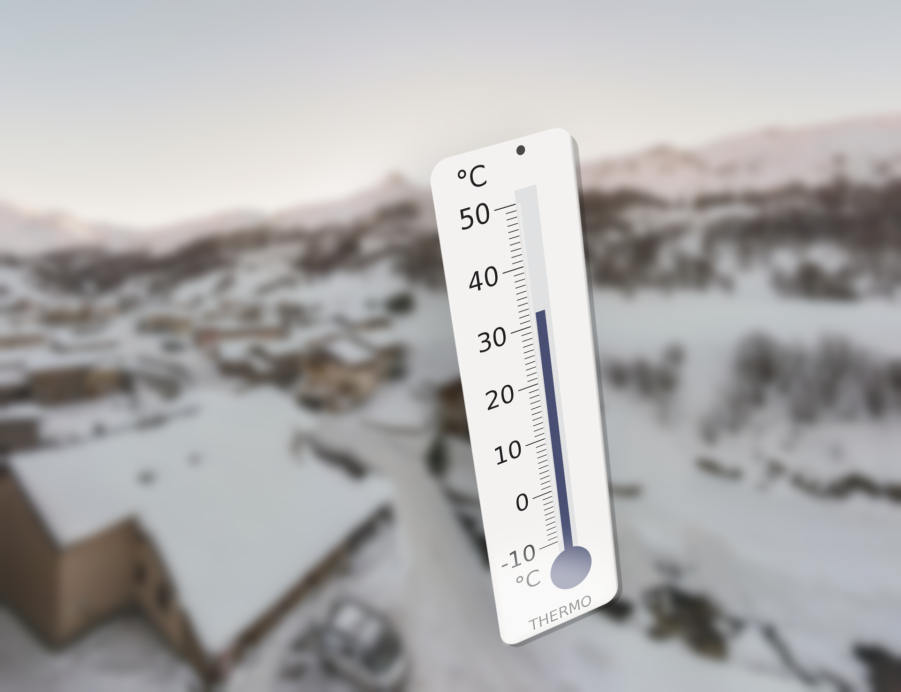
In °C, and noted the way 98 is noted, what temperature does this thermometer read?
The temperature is 32
